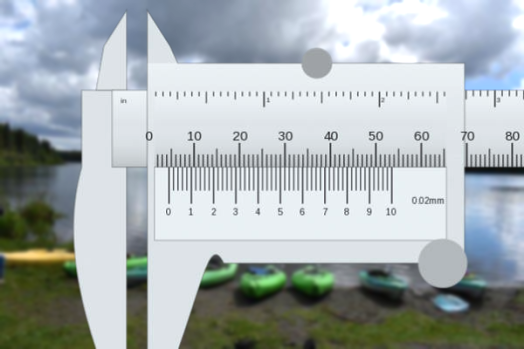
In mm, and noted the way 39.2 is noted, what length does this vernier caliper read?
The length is 4.5
